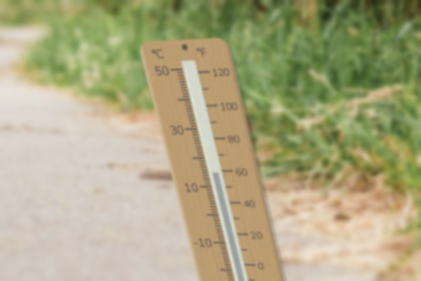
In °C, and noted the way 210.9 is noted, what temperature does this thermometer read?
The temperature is 15
